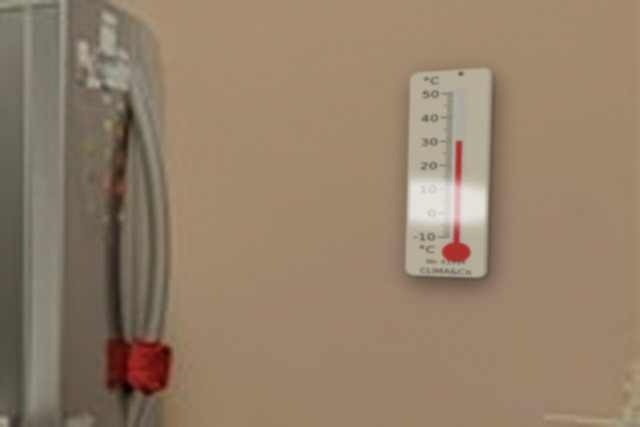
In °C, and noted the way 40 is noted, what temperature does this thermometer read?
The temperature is 30
